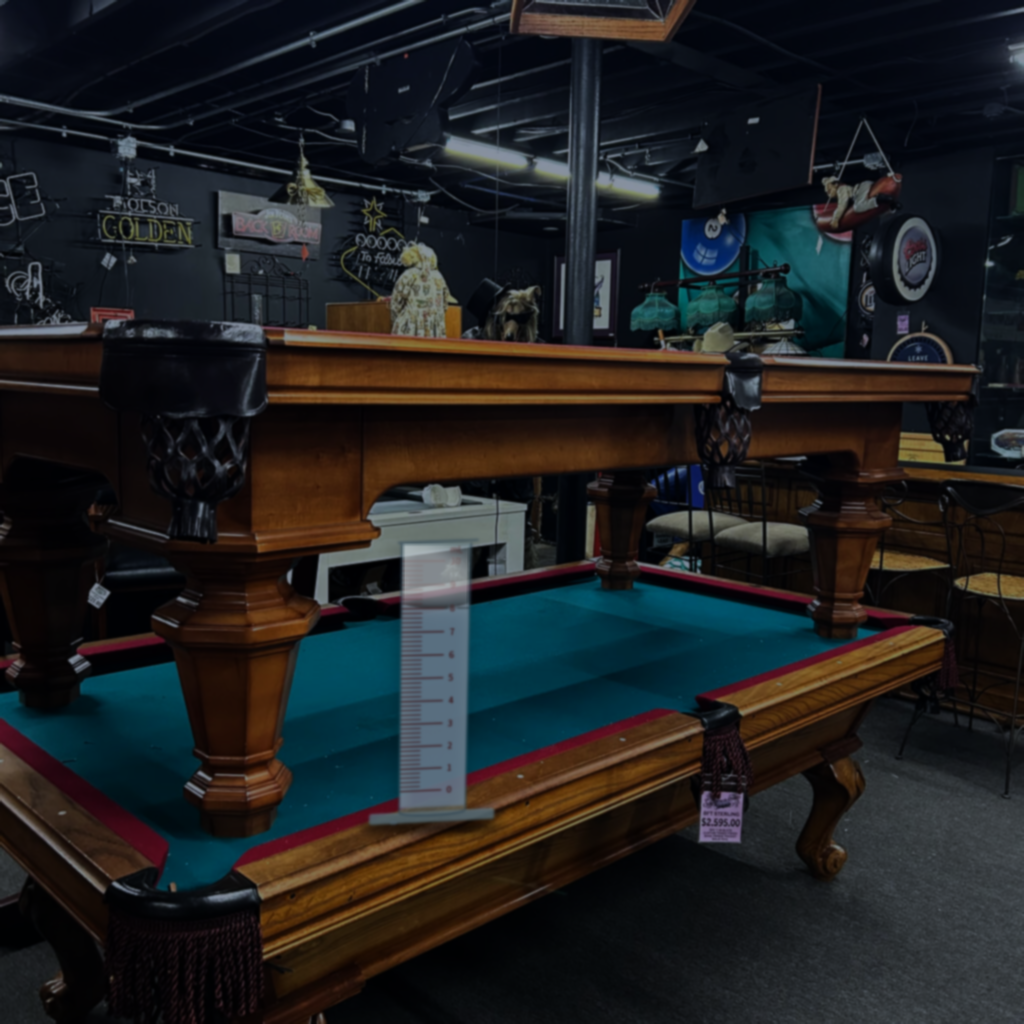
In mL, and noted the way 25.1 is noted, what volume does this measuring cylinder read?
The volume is 8
